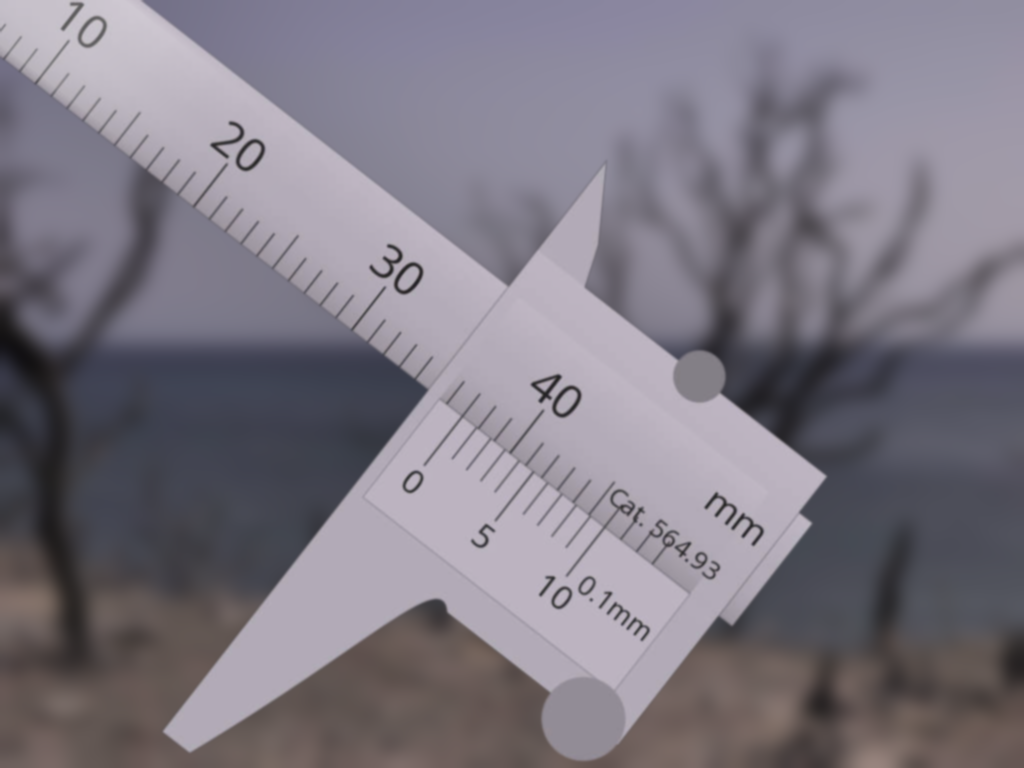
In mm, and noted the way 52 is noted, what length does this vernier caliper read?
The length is 37.0
